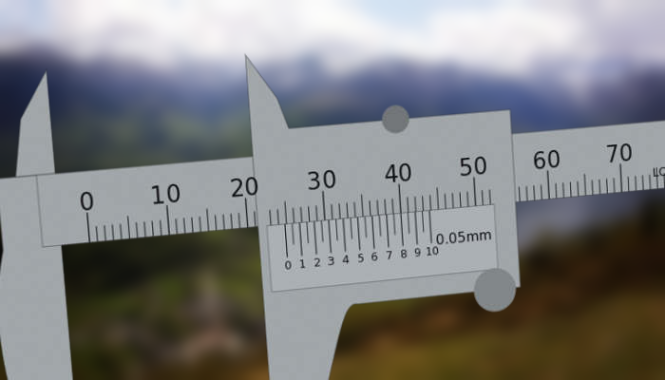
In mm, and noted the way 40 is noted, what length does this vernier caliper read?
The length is 24.8
